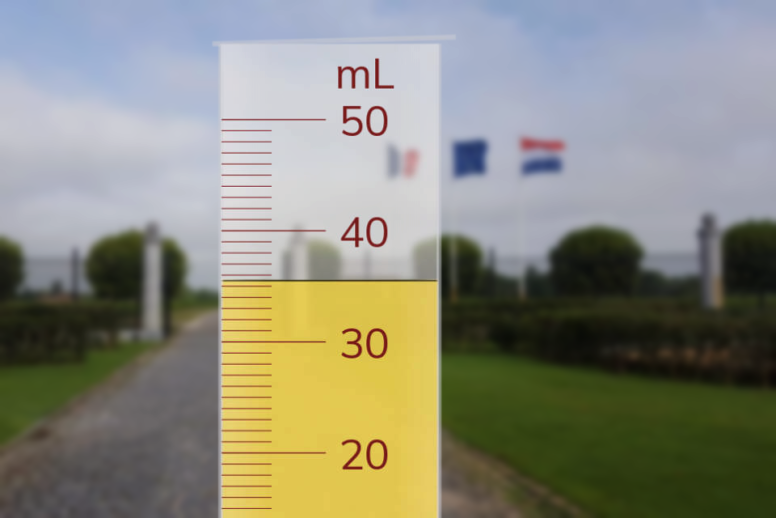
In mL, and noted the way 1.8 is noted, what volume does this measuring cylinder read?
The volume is 35.5
